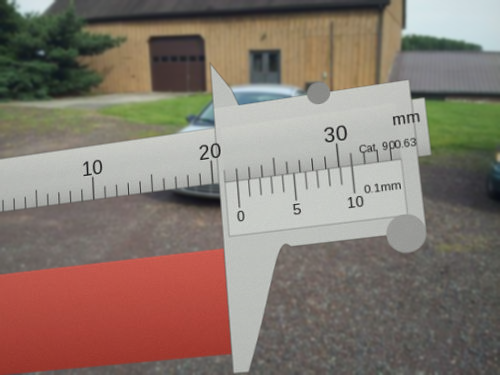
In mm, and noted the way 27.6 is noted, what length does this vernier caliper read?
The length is 22.0
